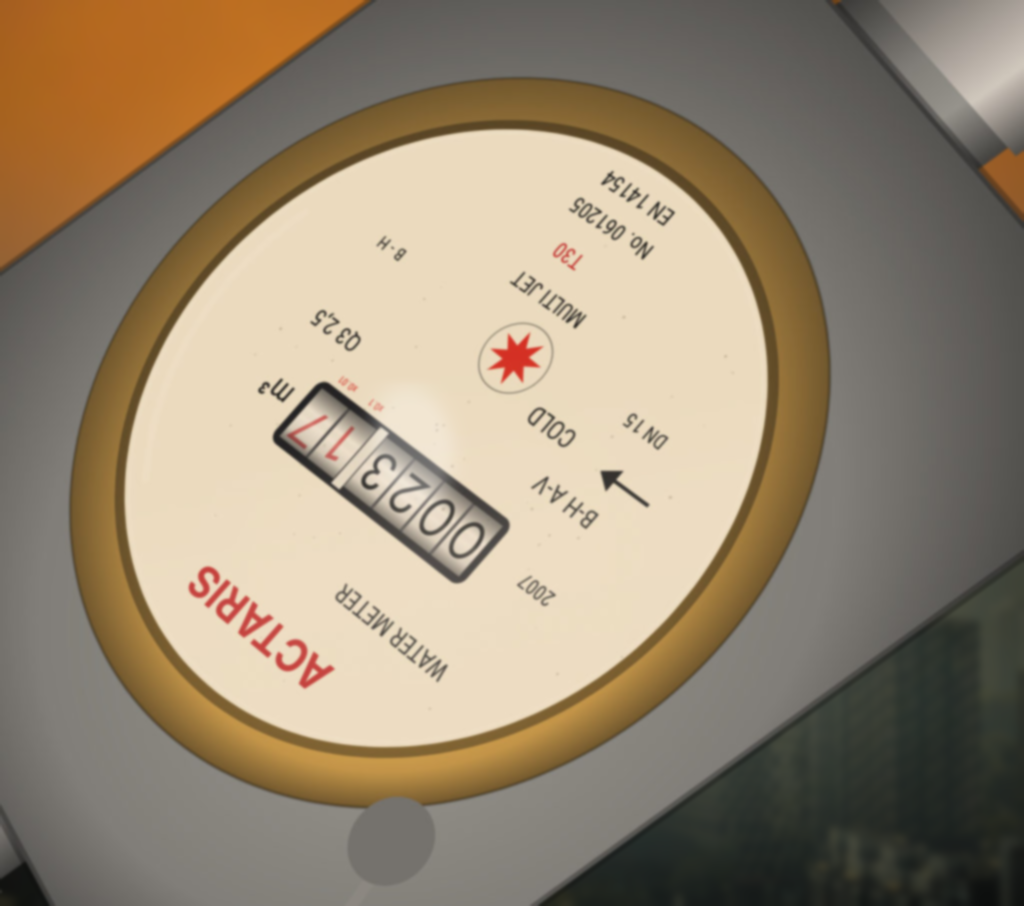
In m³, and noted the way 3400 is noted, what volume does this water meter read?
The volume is 23.17
